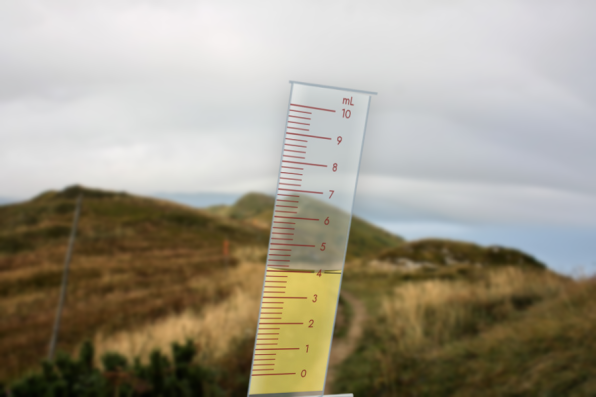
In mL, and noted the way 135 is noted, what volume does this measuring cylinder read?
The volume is 4
